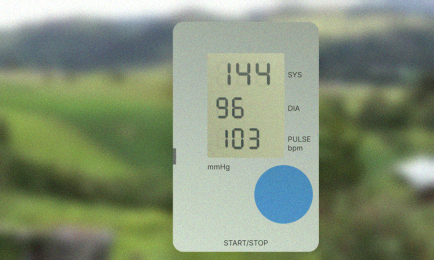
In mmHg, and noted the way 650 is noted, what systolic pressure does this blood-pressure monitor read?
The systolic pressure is 144
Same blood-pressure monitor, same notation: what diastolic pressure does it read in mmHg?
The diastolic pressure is 96
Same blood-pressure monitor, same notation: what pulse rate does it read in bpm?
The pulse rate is 103
